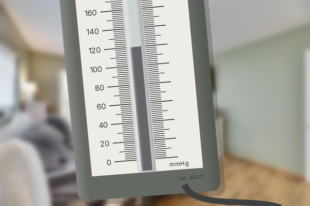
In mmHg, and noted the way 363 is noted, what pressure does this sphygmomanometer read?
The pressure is 120
